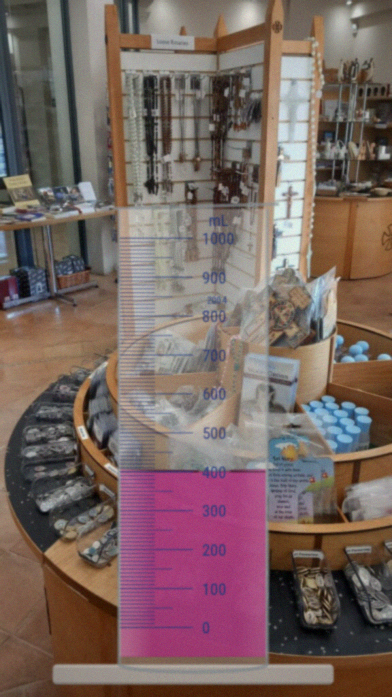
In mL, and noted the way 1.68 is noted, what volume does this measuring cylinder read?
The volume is 400
